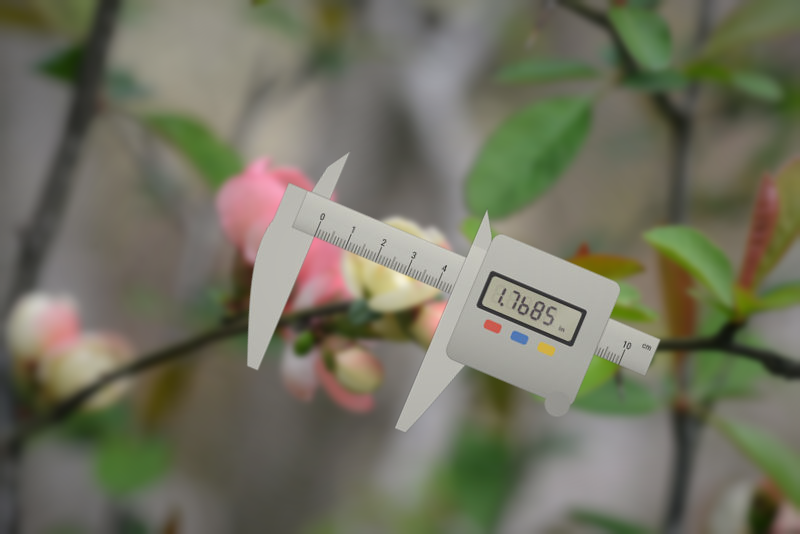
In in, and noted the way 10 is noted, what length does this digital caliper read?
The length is 1.7685
